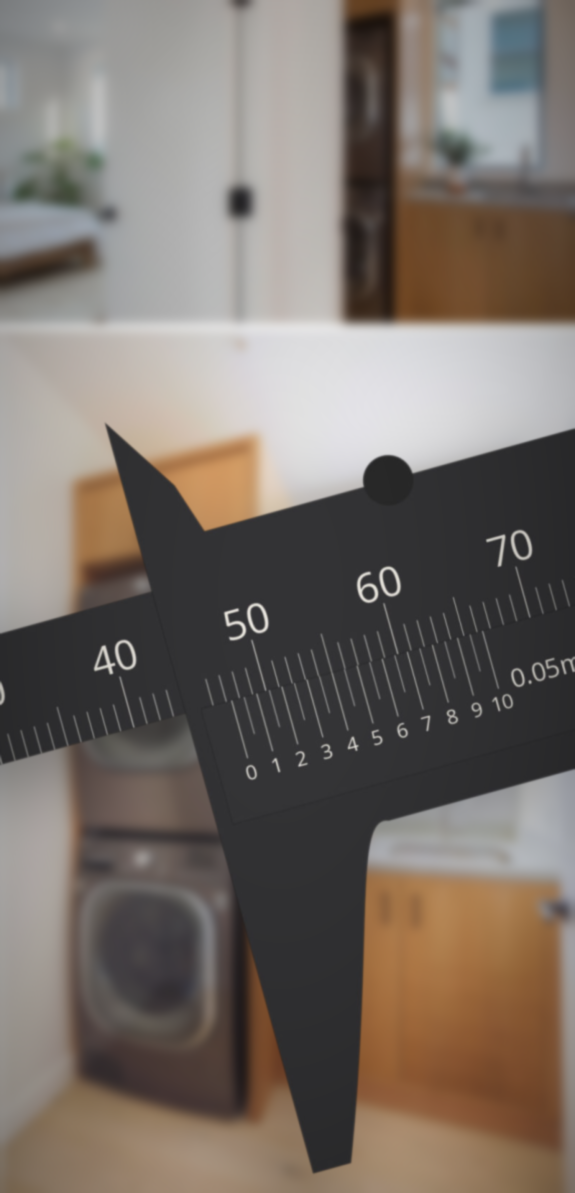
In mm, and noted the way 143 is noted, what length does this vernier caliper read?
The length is 47.4
